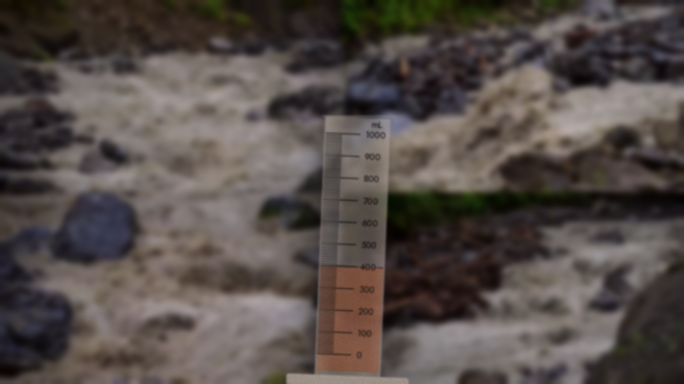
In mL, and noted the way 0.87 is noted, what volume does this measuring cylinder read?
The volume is 400
